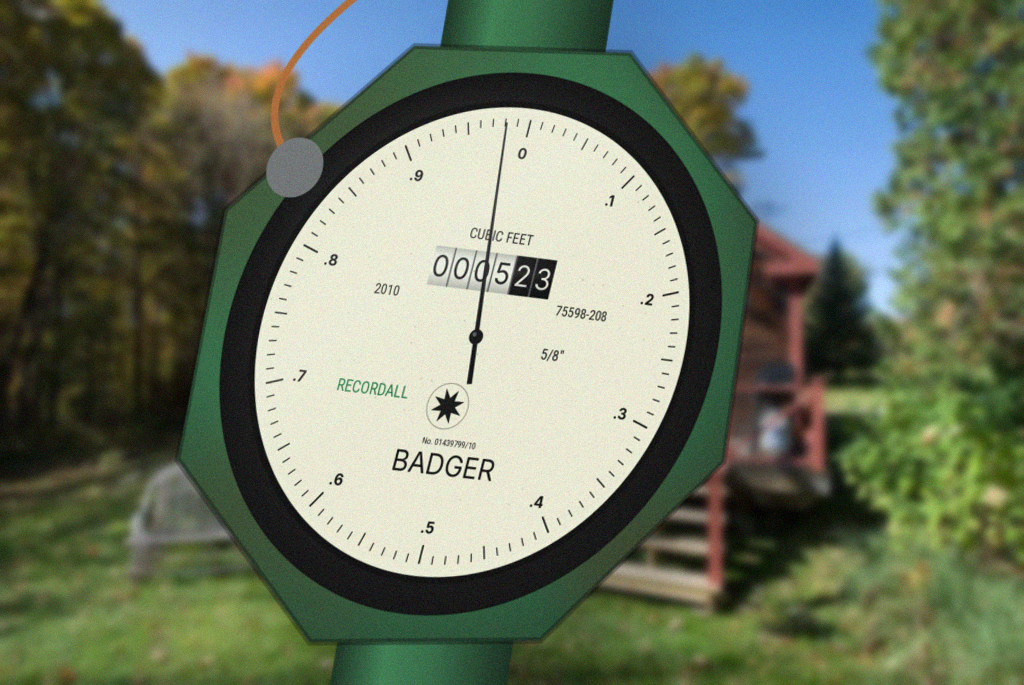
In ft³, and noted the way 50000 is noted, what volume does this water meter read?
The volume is 522.98
